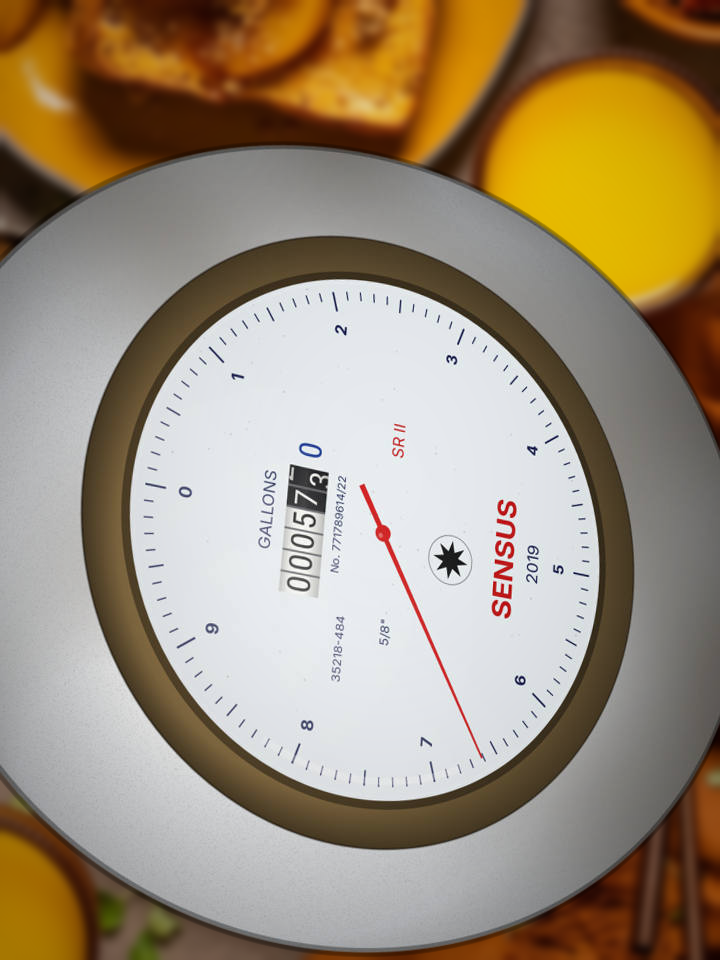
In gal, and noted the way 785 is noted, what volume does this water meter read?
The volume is 5726.6
